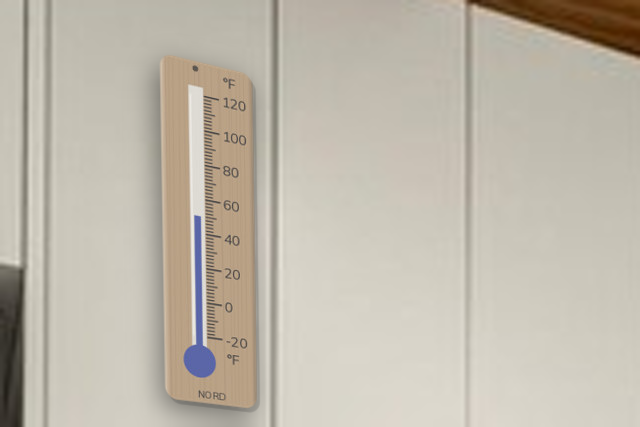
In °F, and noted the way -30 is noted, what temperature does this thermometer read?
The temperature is 50
